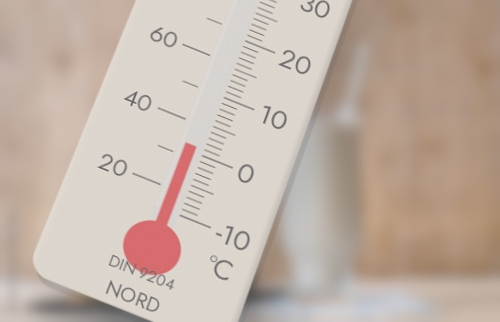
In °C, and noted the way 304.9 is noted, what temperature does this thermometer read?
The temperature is 1
